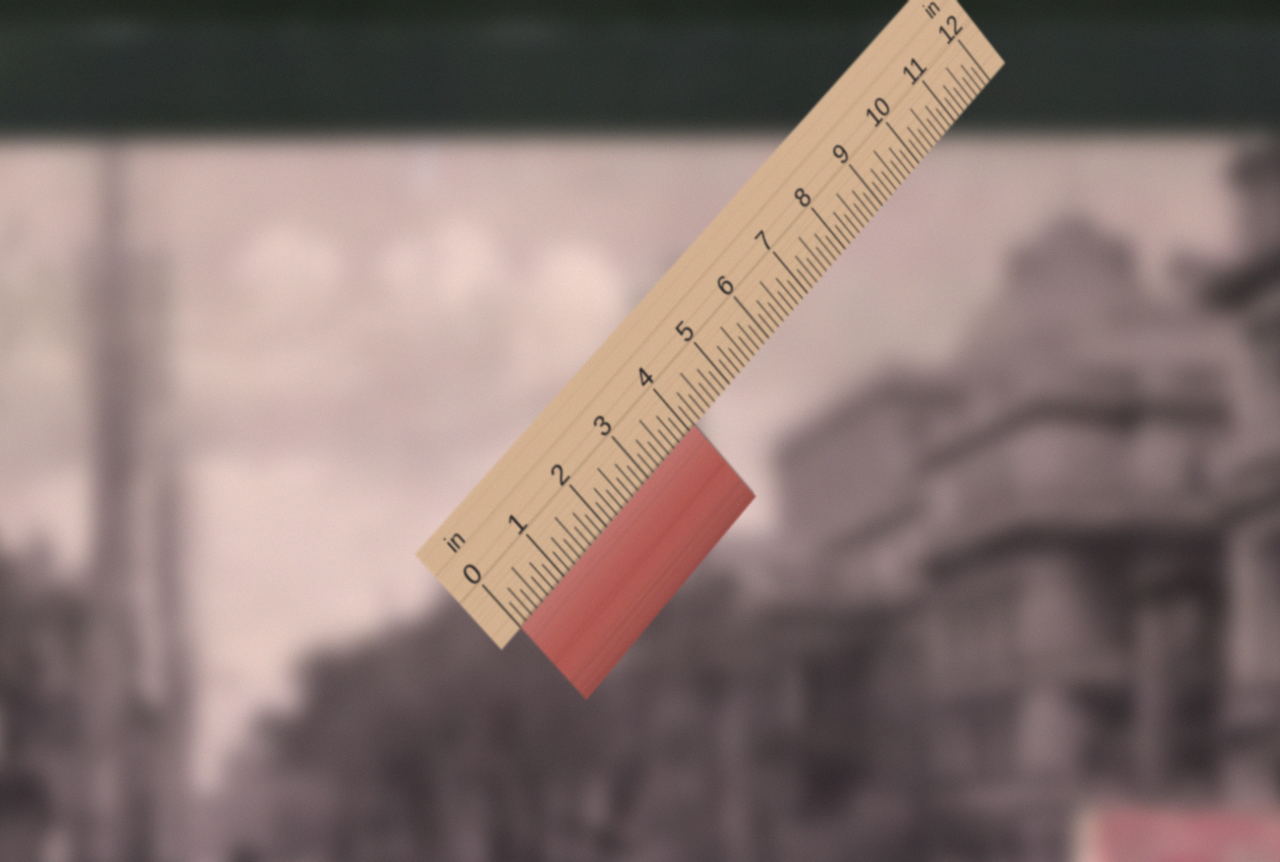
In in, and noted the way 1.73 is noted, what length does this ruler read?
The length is 4.125
